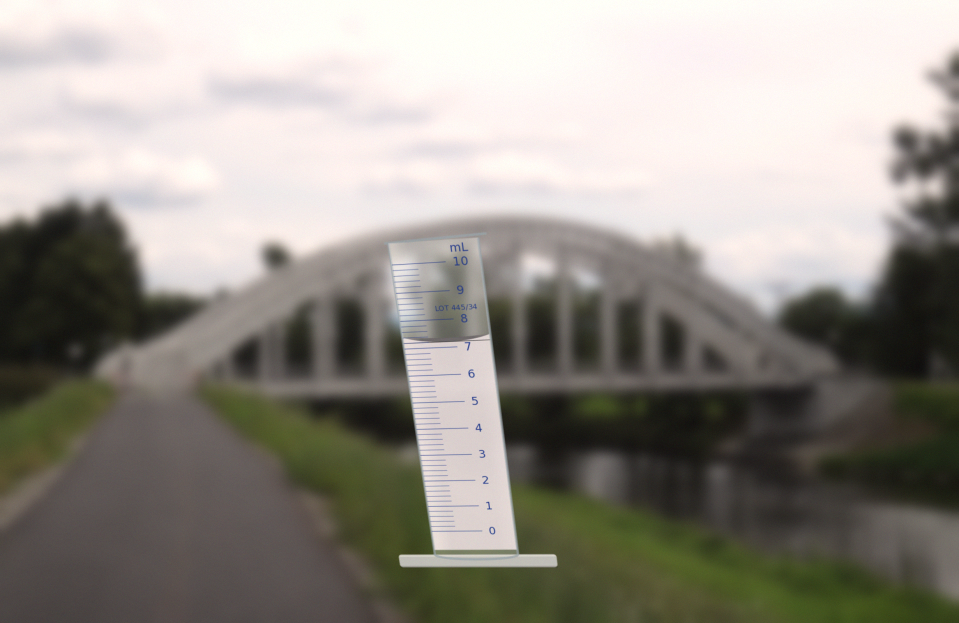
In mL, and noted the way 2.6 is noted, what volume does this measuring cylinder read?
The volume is 7.2
